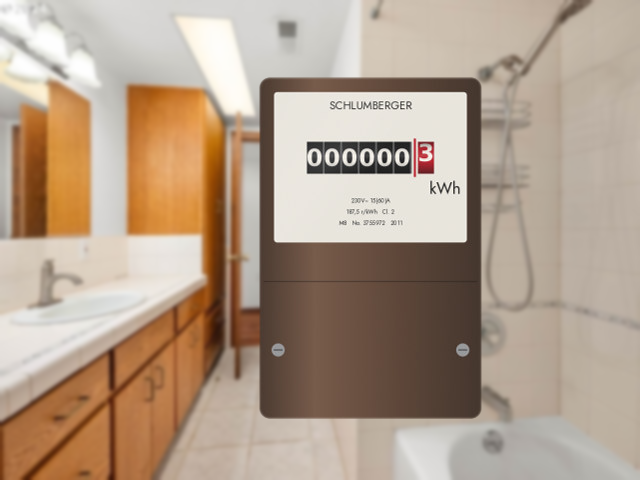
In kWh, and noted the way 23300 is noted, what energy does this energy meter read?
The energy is 0.3
